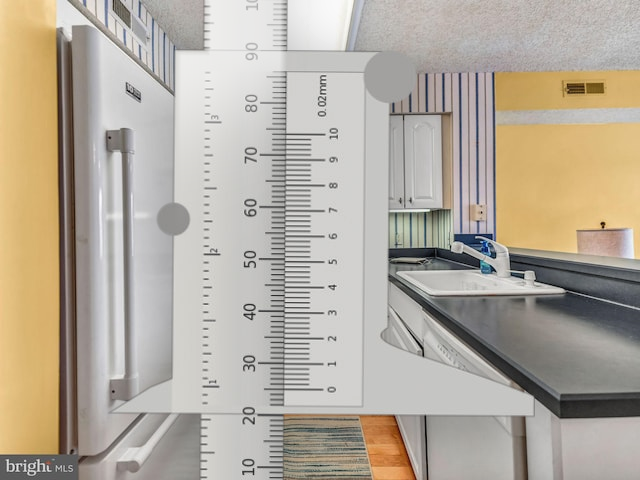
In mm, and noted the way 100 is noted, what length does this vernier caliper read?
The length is 25.0
